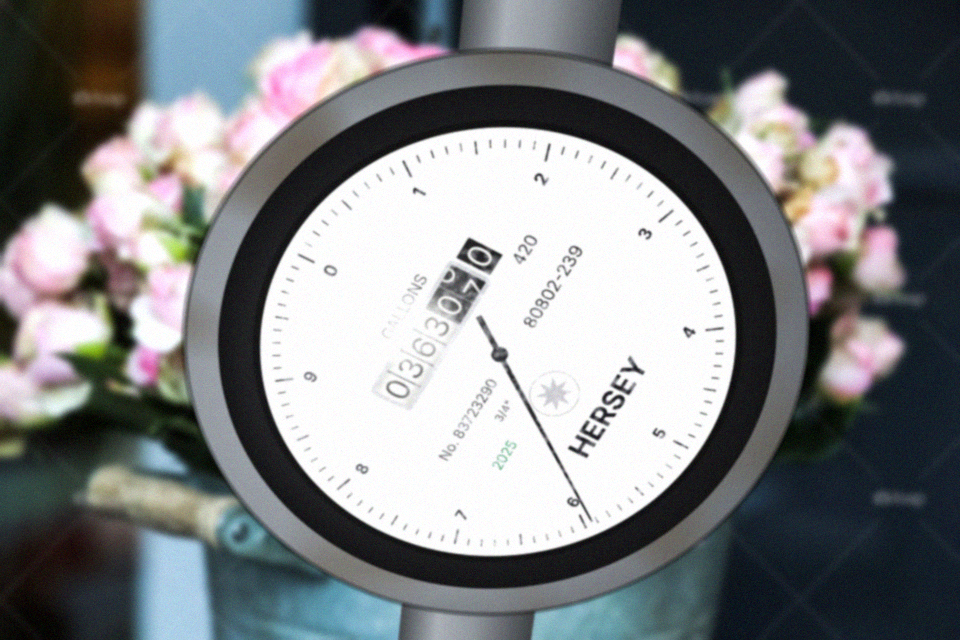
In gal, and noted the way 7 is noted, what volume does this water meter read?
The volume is 363065.9
